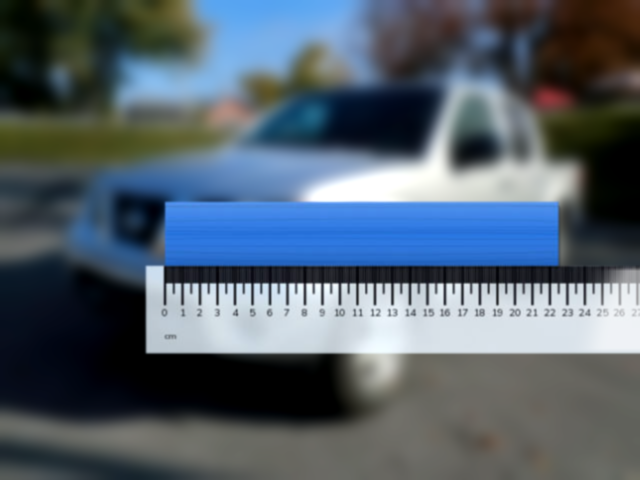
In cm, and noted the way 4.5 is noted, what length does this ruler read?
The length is 22.5
